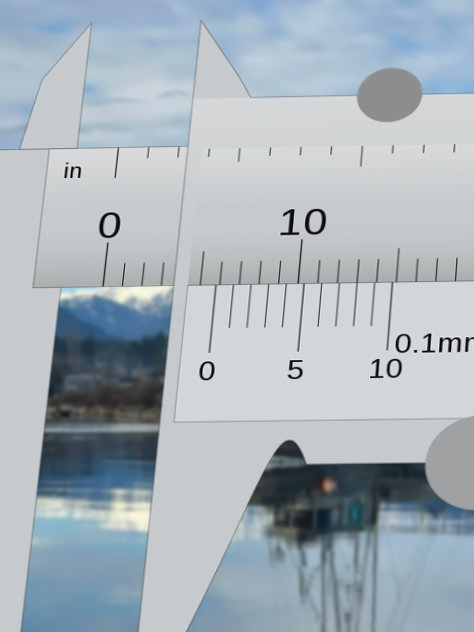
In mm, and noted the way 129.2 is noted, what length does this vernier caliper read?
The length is 5.8
